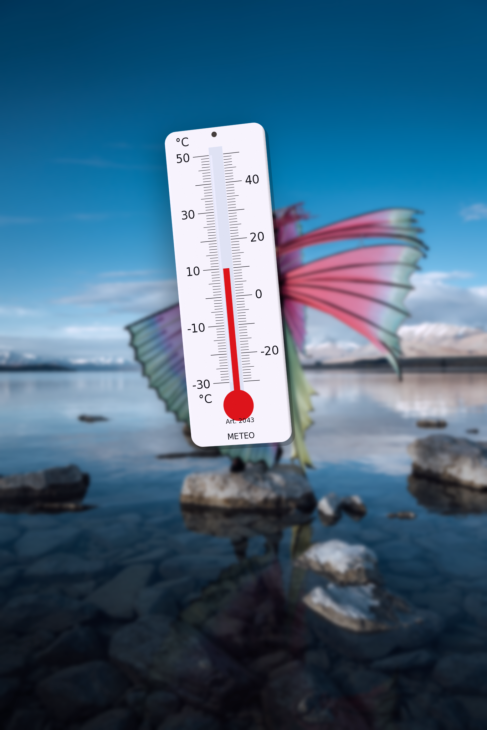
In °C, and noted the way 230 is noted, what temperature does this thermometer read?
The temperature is 10
